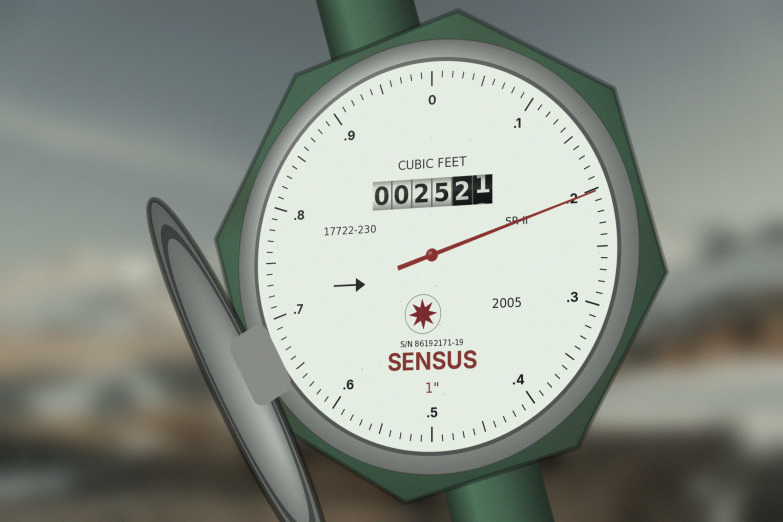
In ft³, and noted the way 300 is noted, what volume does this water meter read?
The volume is 2521.20
